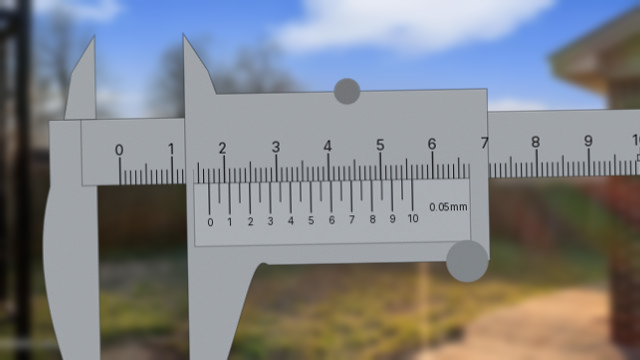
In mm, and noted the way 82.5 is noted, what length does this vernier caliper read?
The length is 17.0
